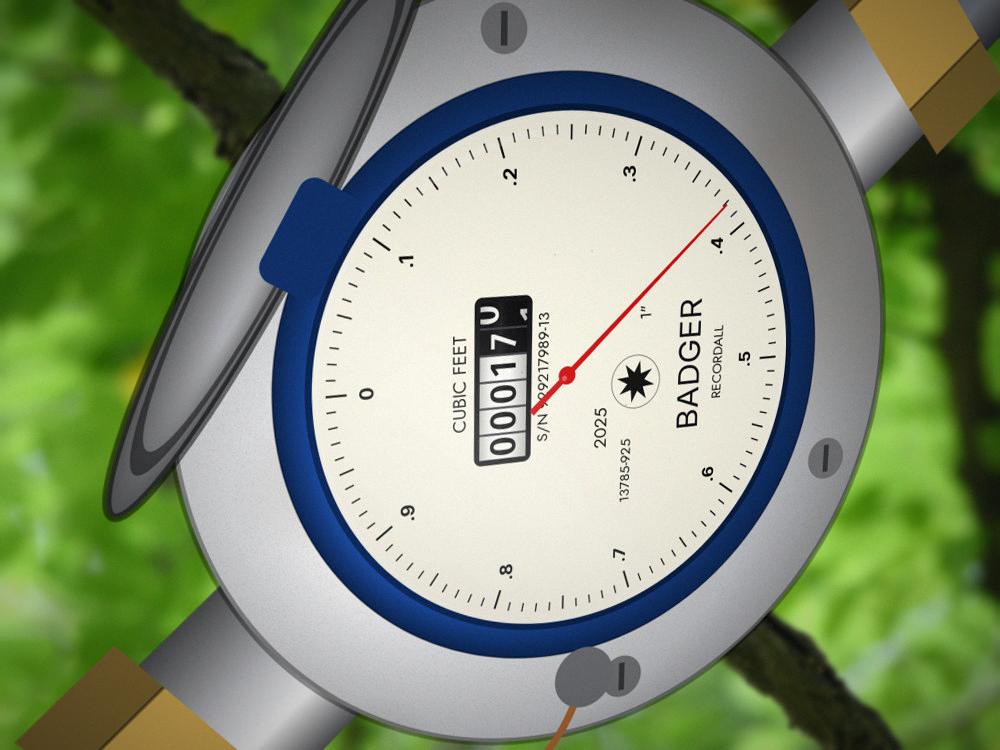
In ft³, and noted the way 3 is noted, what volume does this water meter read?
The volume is 170.38
